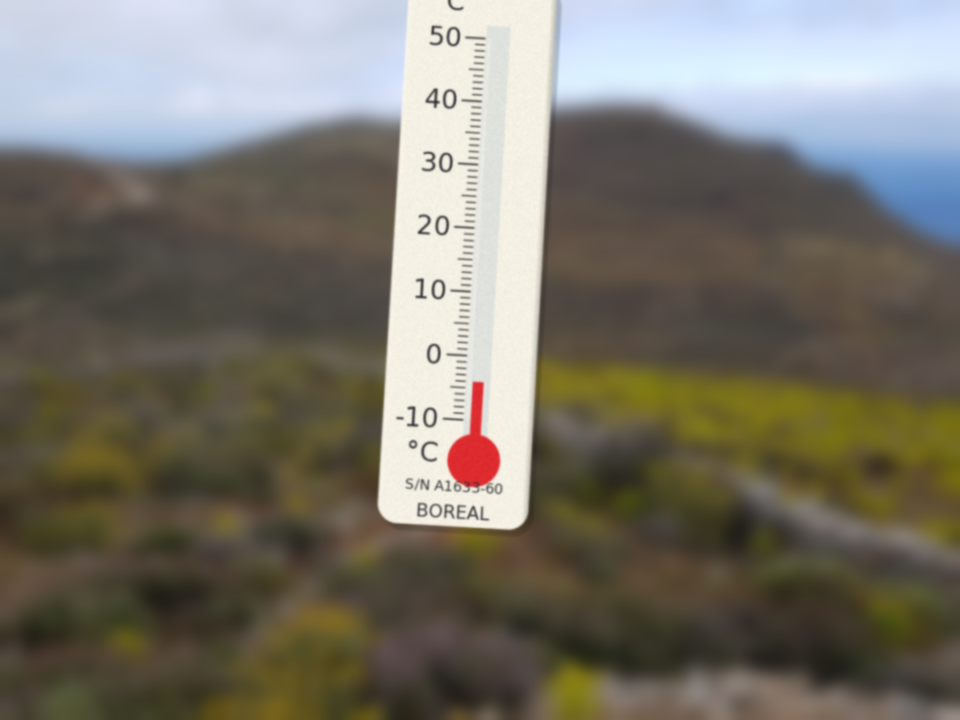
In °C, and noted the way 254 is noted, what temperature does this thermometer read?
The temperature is -4
